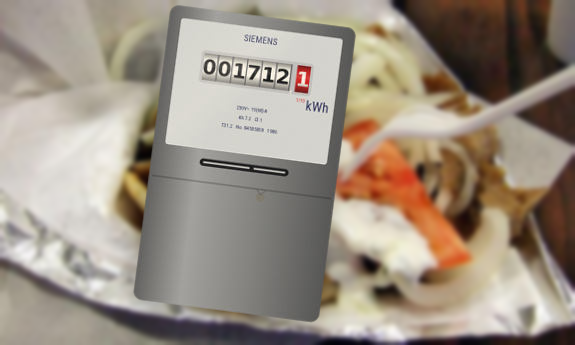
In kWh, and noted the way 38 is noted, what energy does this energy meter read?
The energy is 1712.1
